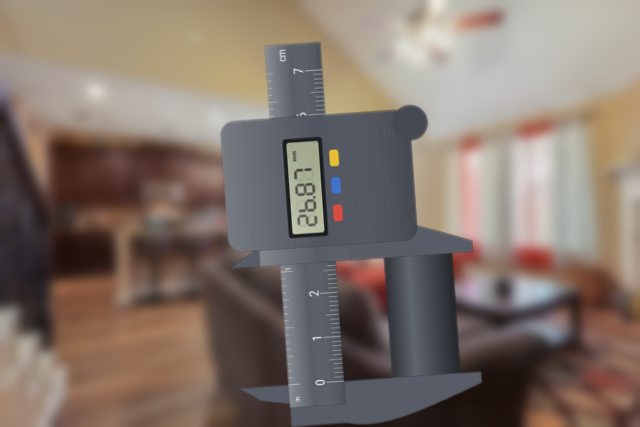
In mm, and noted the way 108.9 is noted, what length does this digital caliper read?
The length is 26.87
